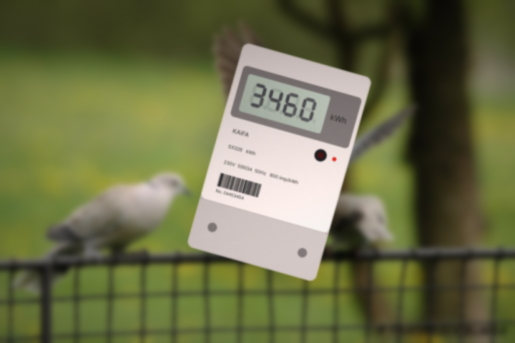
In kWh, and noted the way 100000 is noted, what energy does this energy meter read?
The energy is 3460
